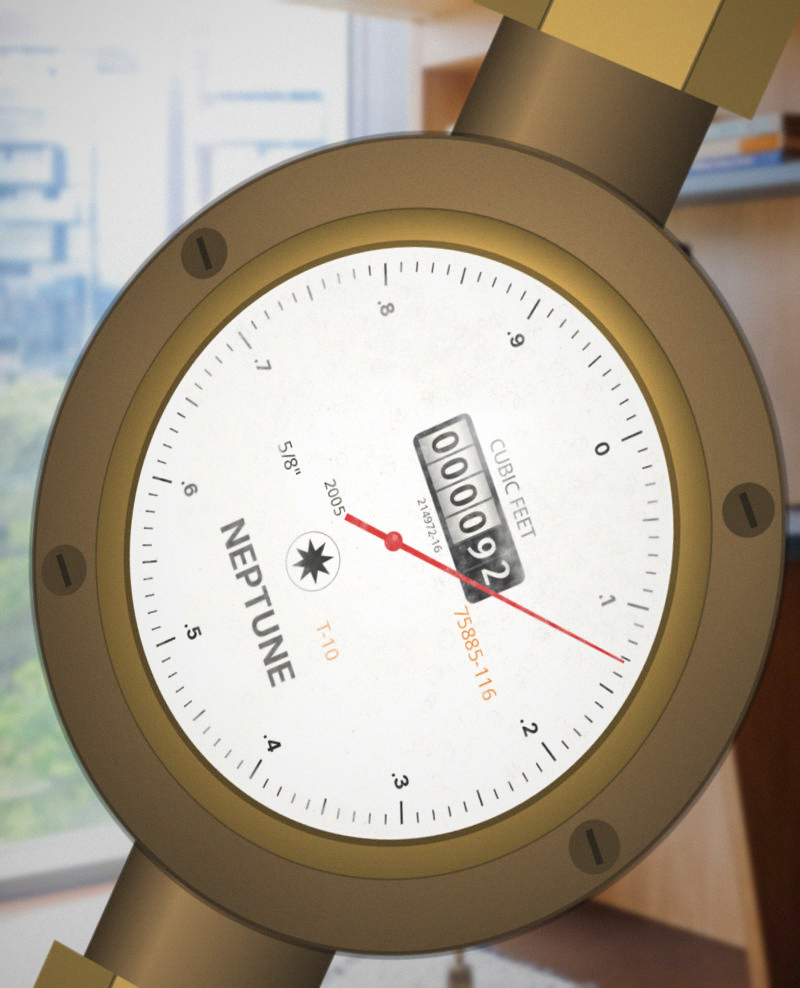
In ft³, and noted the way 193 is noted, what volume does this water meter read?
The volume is 92.13
